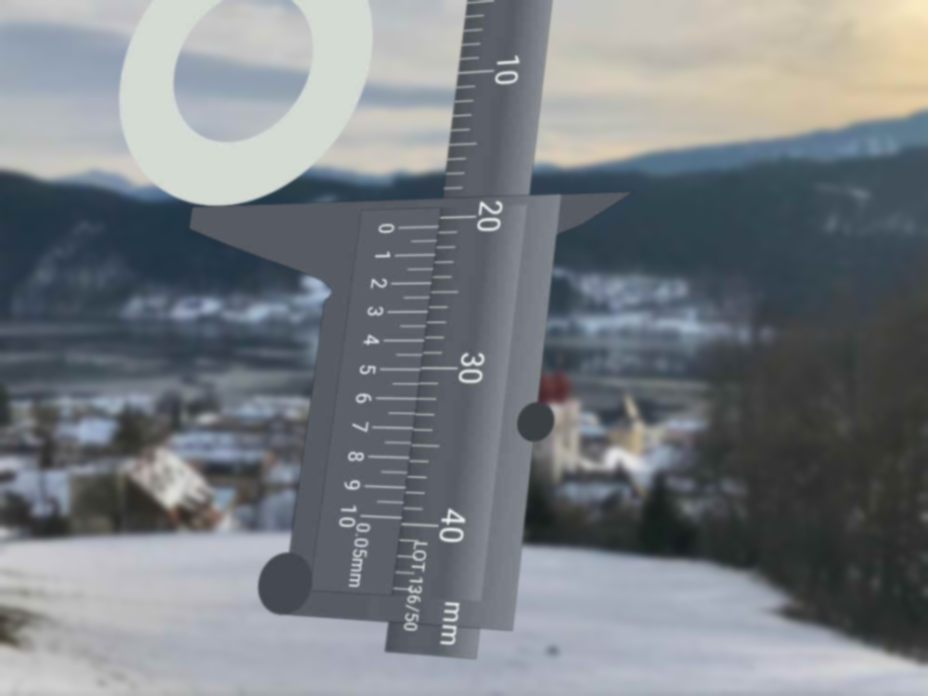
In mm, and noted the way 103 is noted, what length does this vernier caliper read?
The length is 20.6
